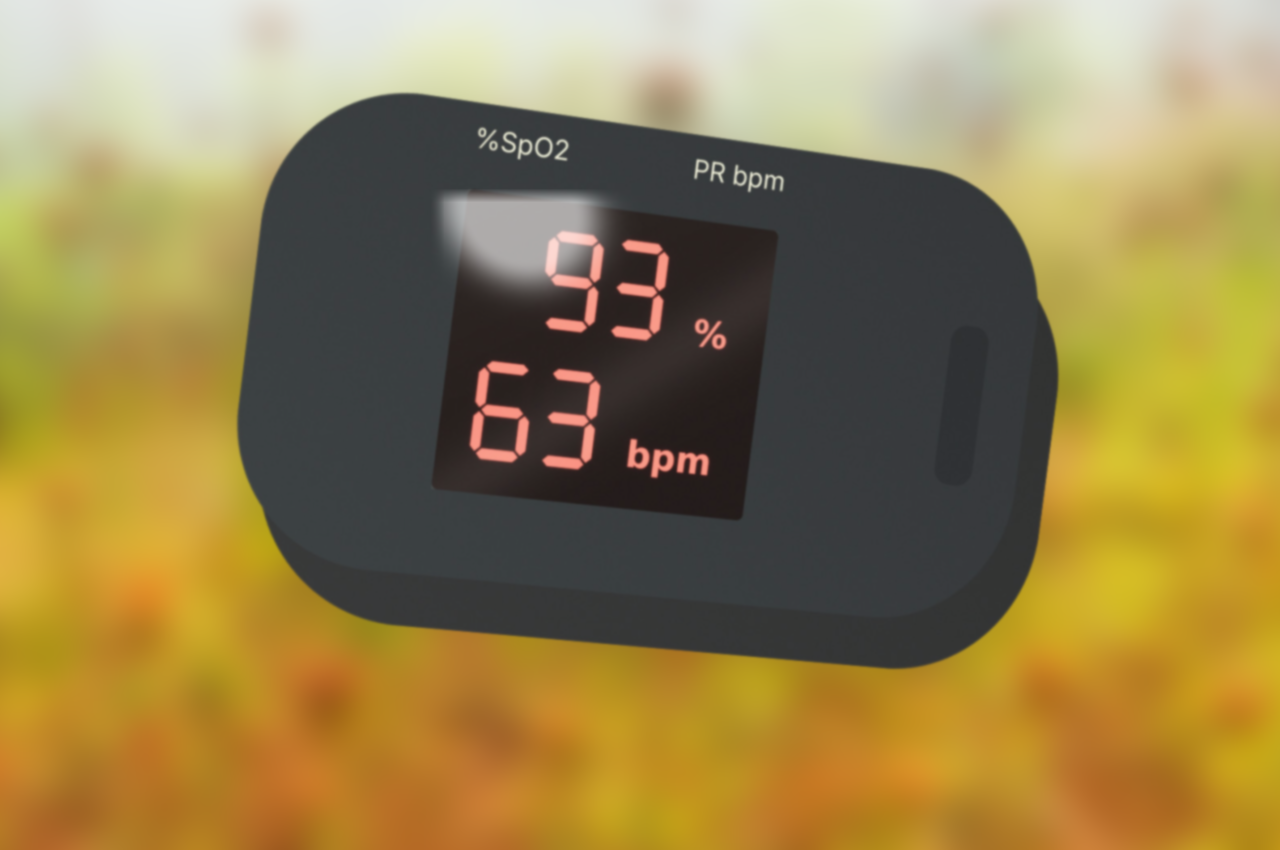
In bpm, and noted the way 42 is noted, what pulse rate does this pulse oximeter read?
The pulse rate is 63
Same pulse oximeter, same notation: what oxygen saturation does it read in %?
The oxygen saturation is 93
